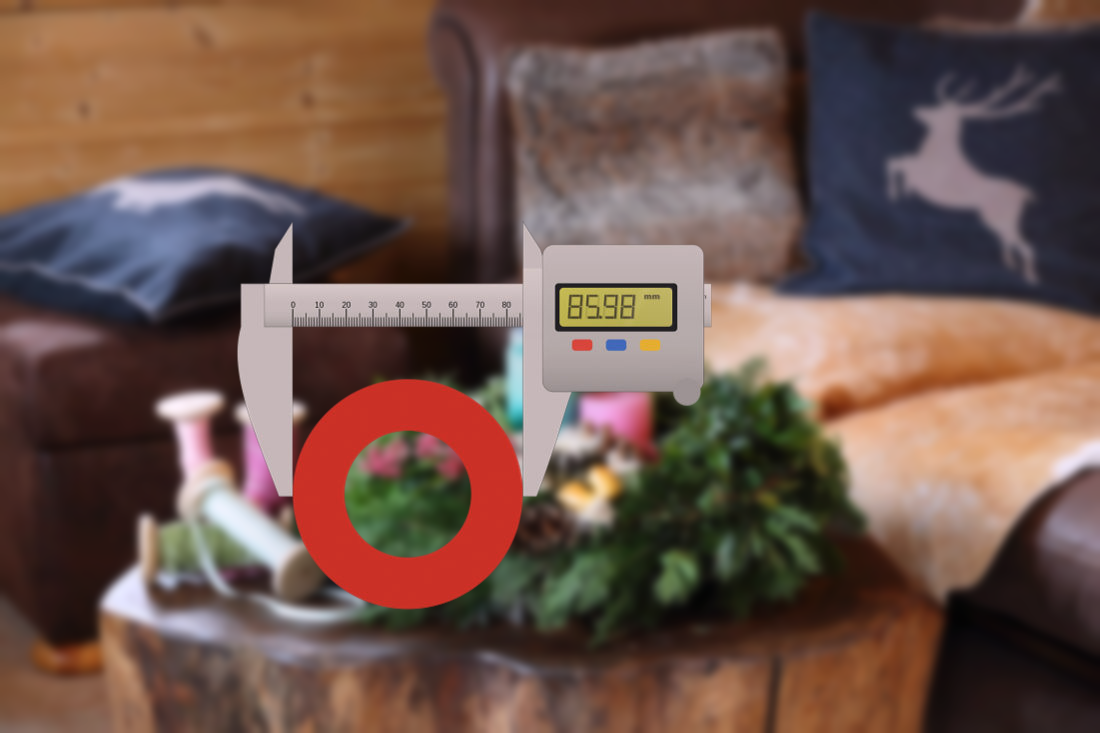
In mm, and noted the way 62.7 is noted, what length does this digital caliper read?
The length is 85.98
